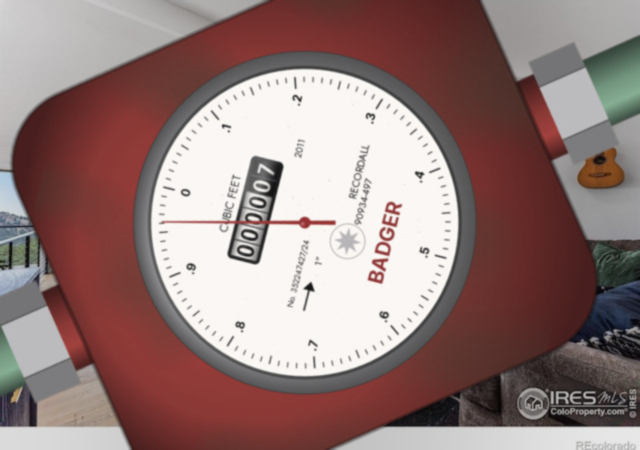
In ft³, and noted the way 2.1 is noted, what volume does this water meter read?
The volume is 6.96
